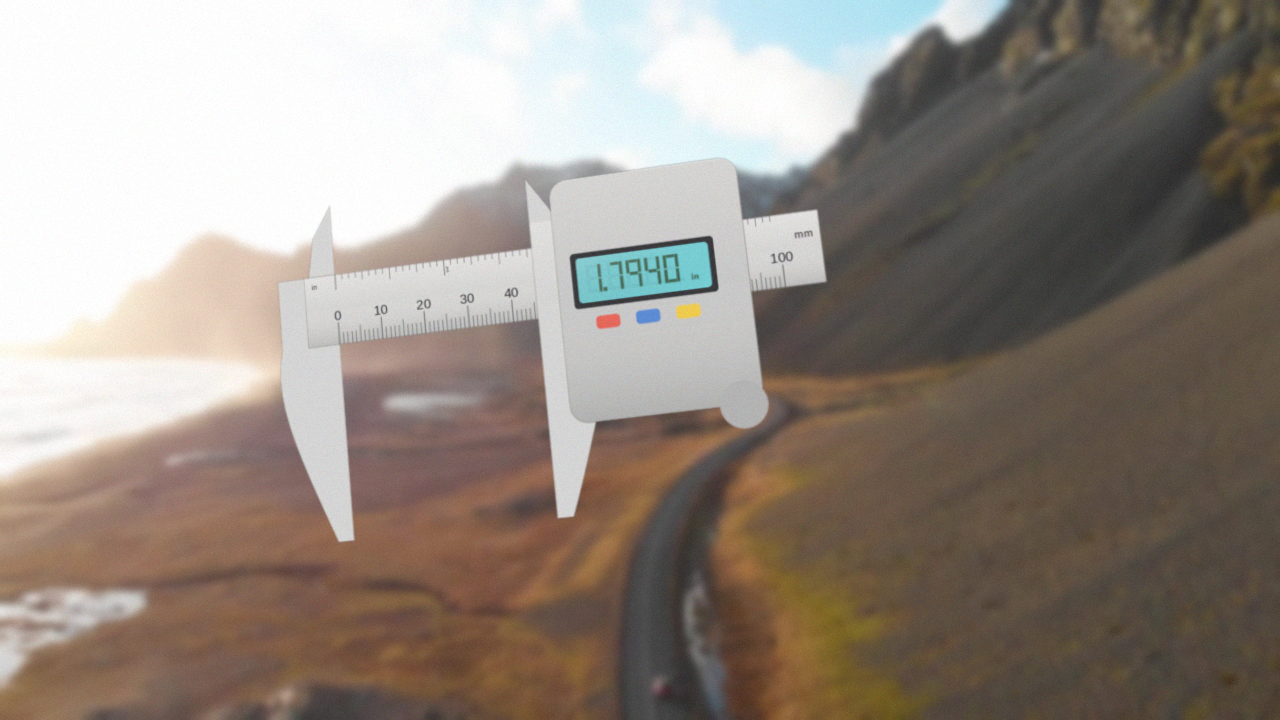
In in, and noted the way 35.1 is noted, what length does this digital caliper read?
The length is 1.7940
